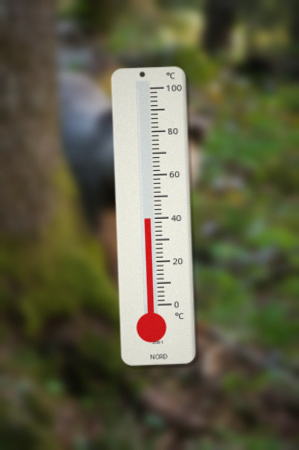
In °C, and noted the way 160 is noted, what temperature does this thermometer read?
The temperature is 40
